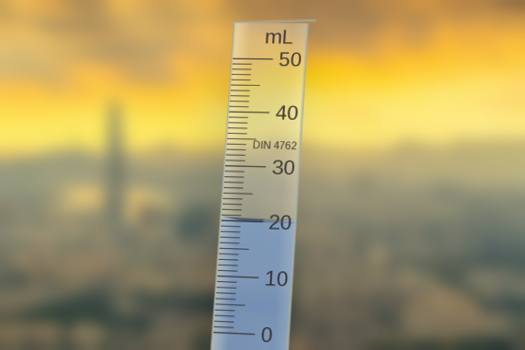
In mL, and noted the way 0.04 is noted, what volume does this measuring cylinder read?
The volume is 20
